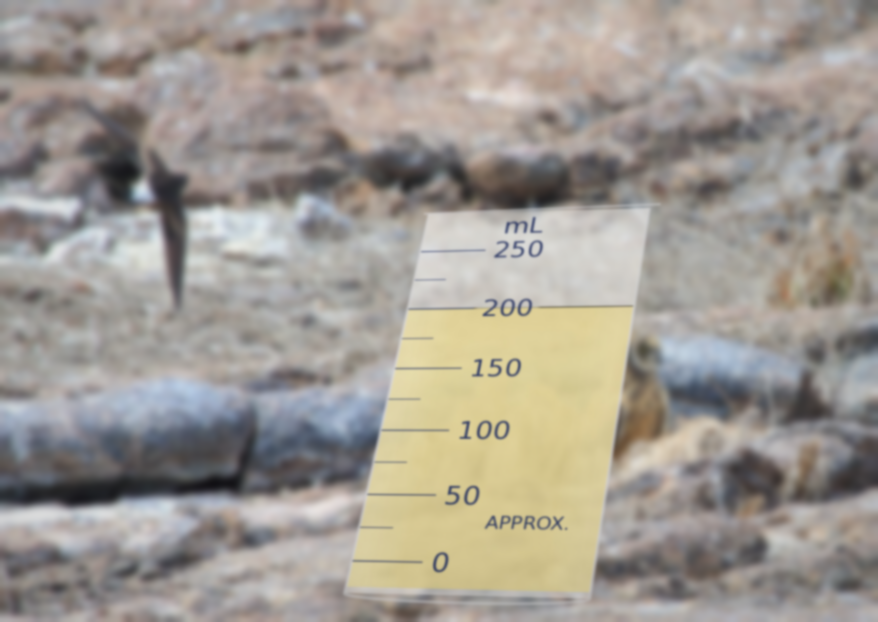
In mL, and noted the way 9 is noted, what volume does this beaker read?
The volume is 200
